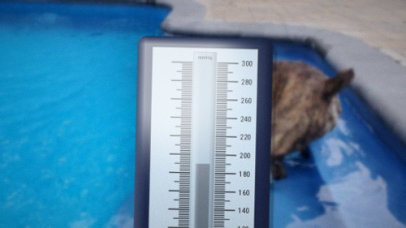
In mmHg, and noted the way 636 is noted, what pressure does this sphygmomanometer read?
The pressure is 190
